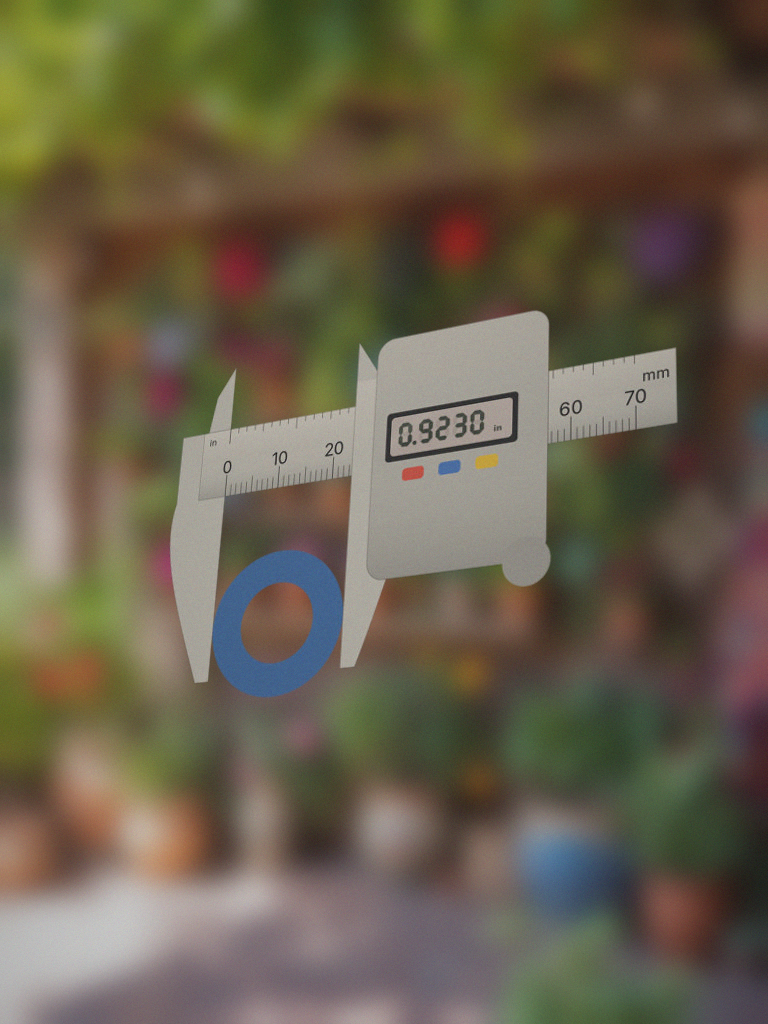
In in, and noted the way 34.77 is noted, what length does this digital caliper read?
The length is 0.9230
